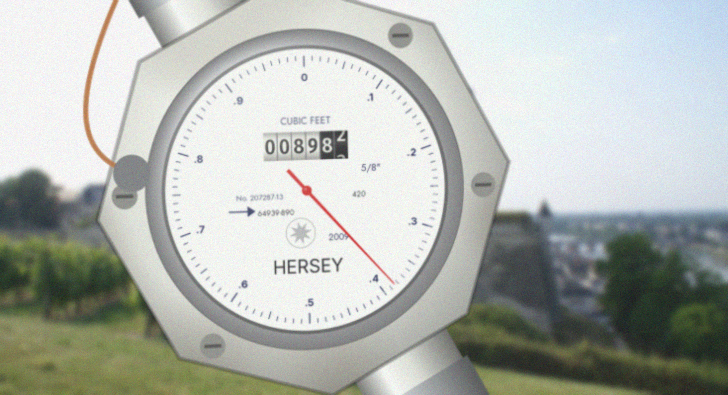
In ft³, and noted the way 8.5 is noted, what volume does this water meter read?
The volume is 8982.38
